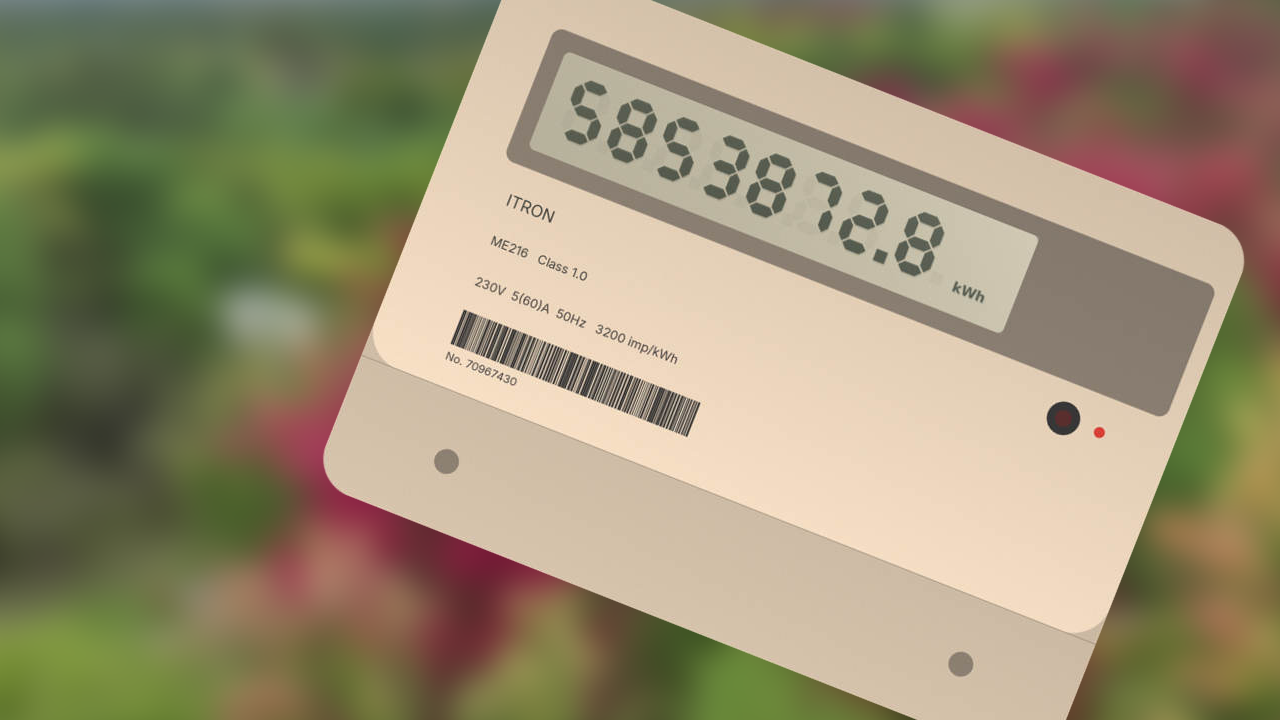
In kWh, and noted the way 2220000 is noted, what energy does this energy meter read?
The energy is 5853872.8
